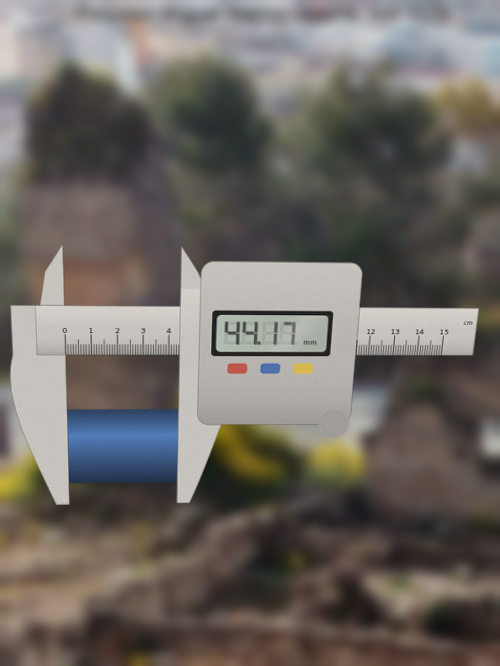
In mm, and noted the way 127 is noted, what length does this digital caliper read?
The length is 44.17
